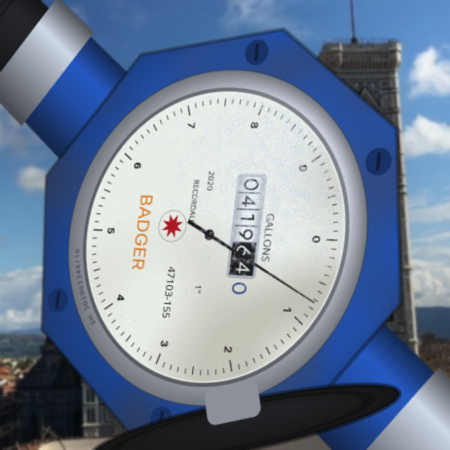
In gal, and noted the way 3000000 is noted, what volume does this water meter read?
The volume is 419640.7
